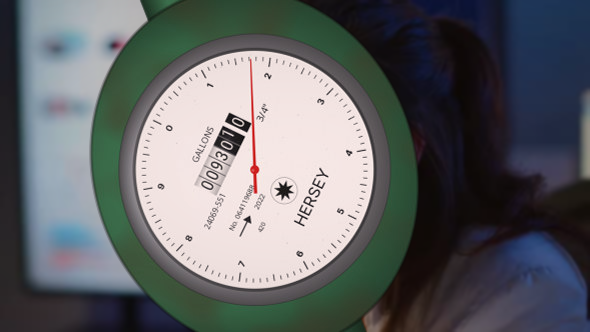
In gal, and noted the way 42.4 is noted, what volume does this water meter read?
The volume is 93011.7
